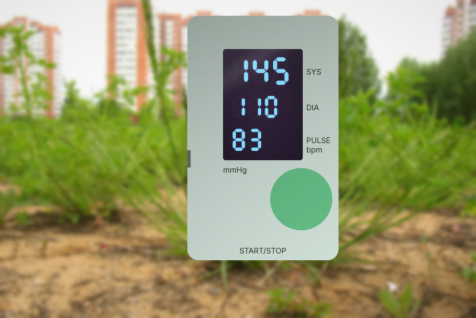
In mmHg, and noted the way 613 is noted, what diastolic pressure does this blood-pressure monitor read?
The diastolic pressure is 110
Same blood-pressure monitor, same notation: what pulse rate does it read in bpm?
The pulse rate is 83
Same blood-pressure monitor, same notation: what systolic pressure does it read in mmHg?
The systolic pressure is 145
